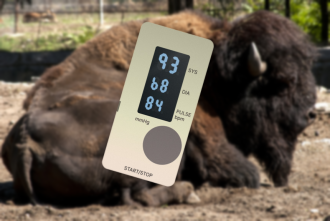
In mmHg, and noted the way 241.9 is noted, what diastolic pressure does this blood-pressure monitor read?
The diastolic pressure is 68
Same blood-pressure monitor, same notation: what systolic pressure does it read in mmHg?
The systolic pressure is 93
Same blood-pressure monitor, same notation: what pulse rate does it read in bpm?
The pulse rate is 84
